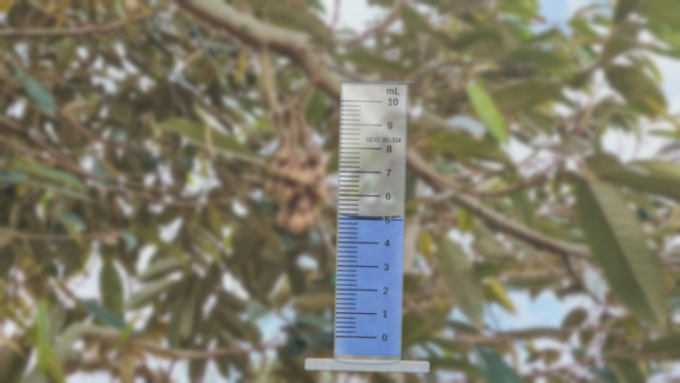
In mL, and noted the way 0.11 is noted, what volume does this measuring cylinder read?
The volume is 5
